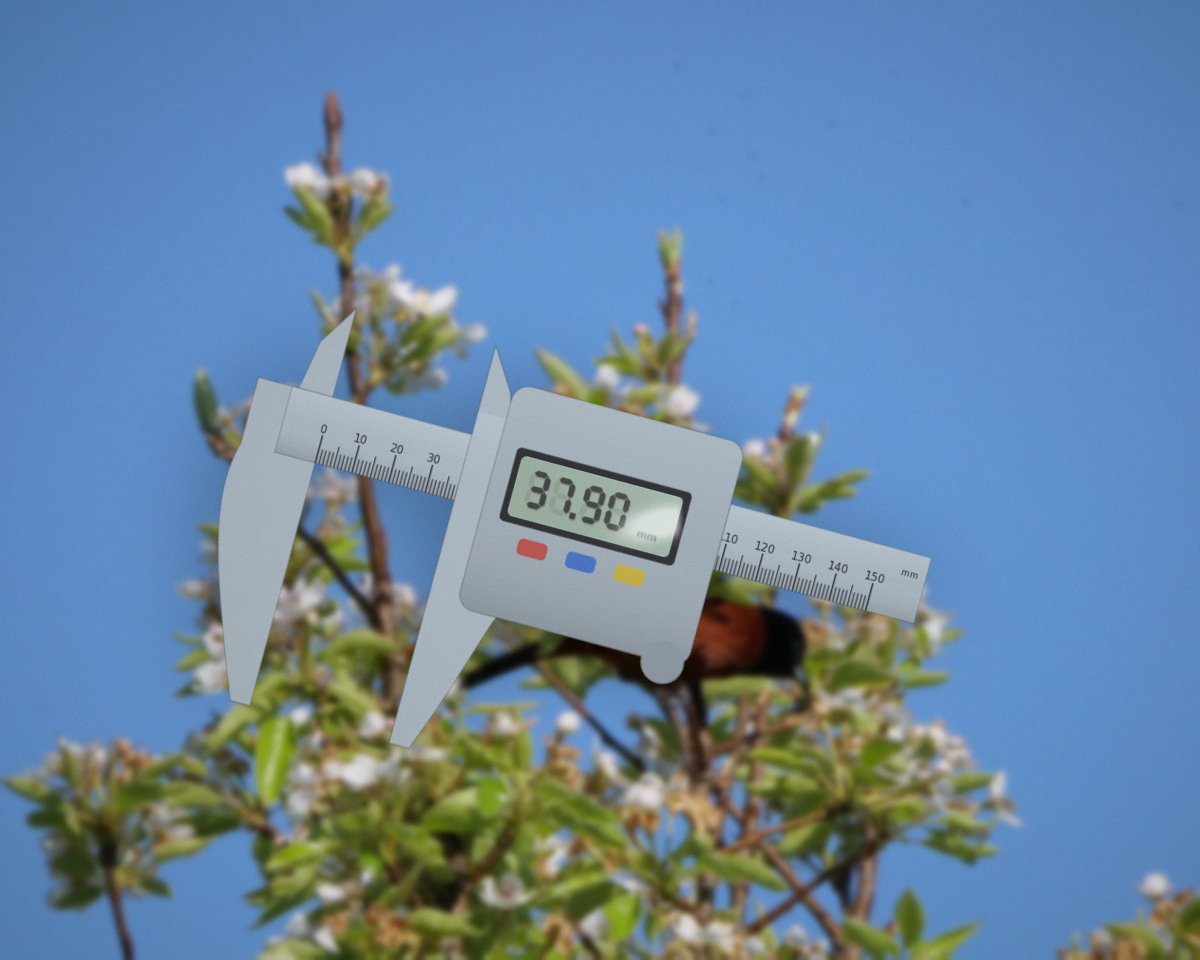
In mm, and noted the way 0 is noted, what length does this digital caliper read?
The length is 37.90
